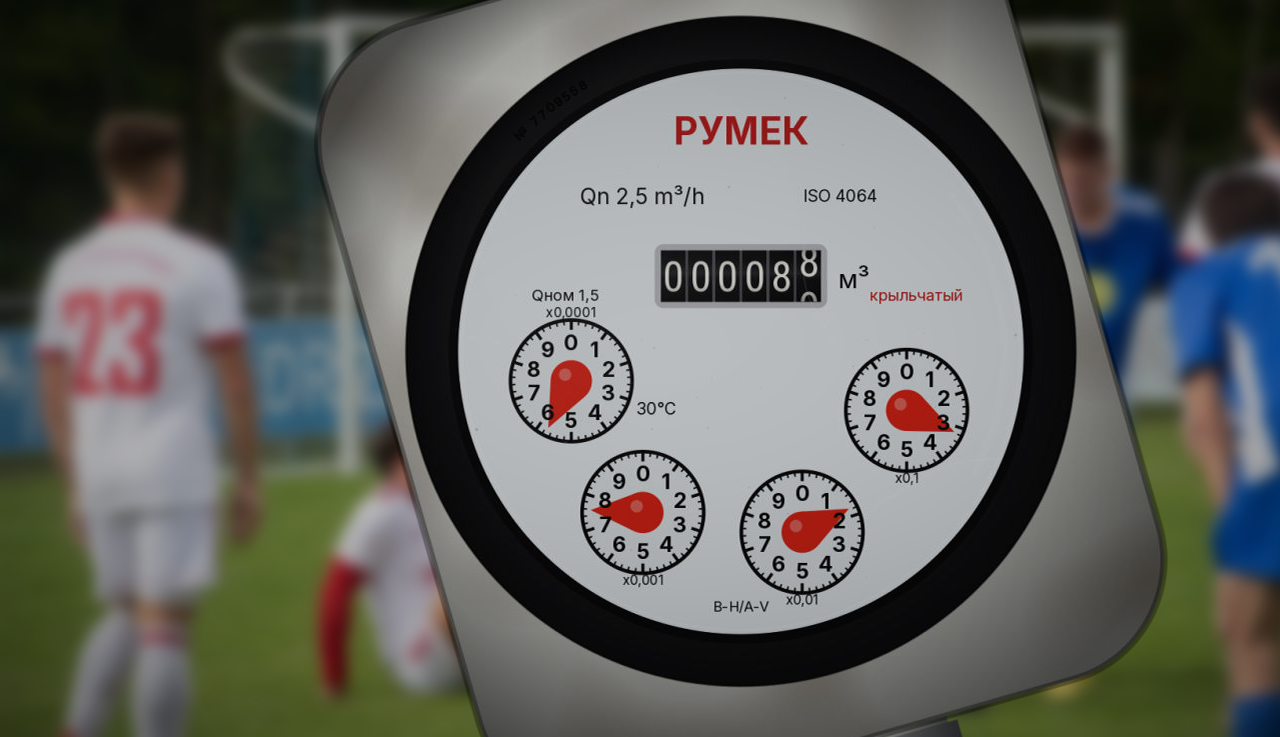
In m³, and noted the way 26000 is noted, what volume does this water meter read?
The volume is 88.3175
